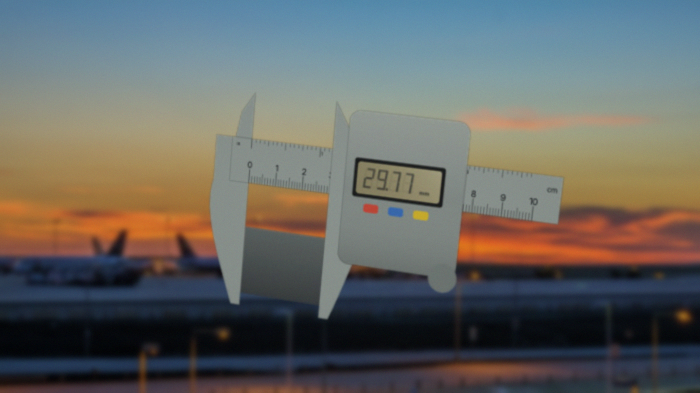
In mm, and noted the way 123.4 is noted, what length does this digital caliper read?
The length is 29.77
